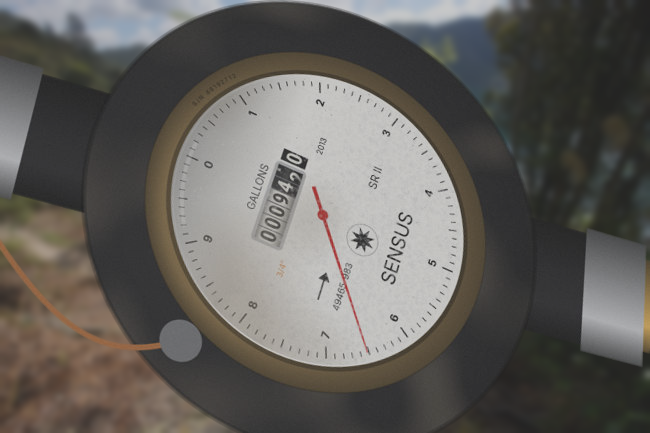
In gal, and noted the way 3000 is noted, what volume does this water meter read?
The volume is 9416.5
